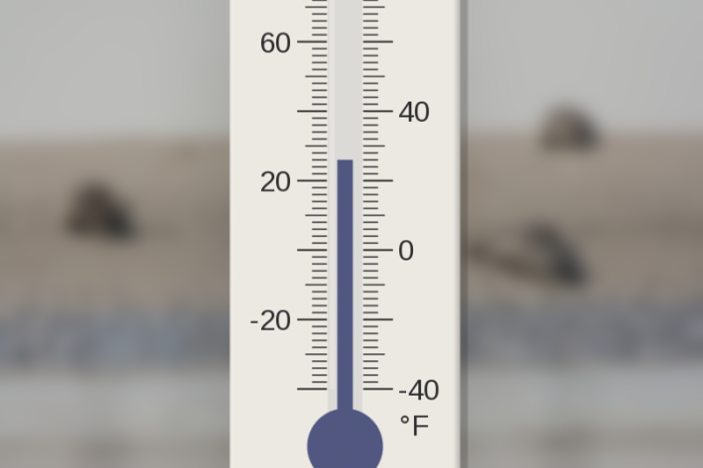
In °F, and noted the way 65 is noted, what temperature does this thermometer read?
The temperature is 26
